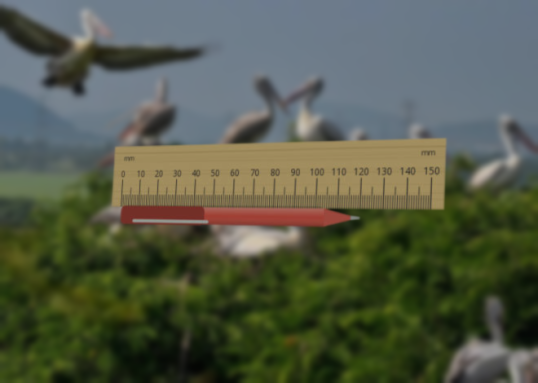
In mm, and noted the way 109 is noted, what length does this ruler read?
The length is 120
